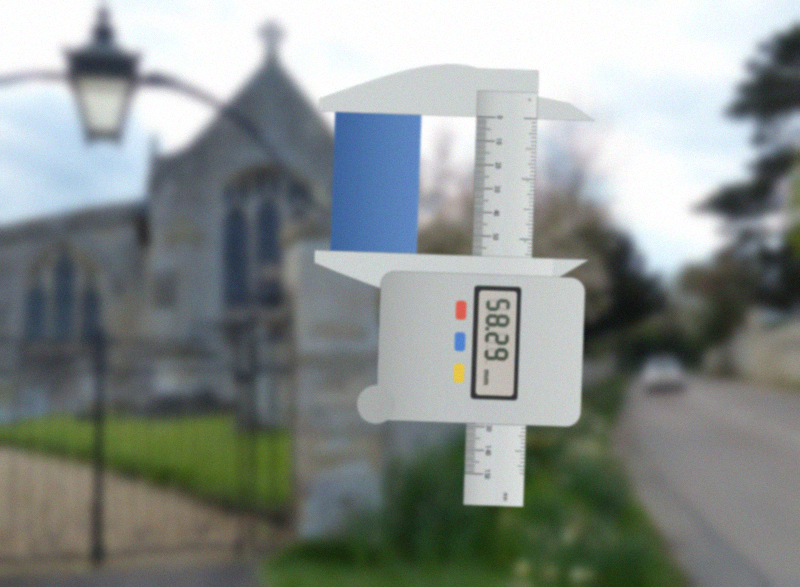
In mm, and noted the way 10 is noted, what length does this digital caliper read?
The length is 58.29
